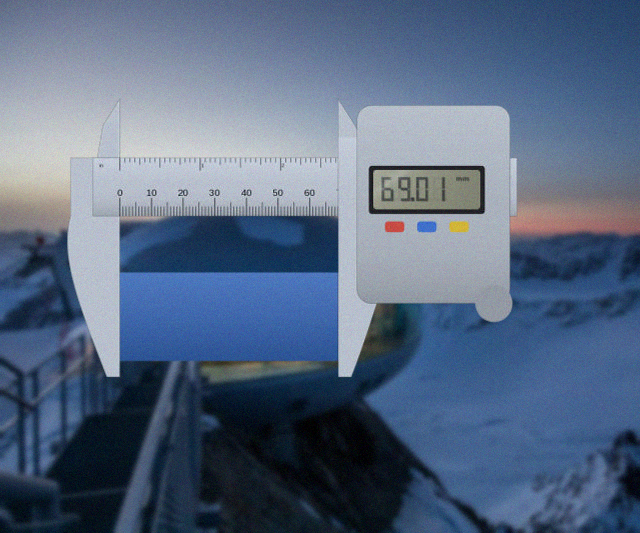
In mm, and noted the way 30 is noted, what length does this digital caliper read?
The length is 69.01
